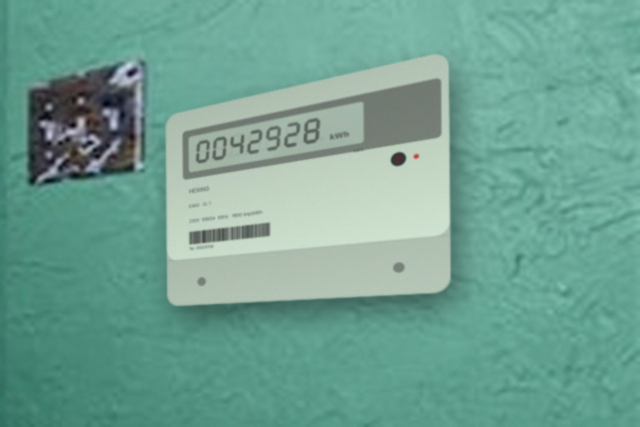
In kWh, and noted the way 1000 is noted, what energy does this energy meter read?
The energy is 42928
